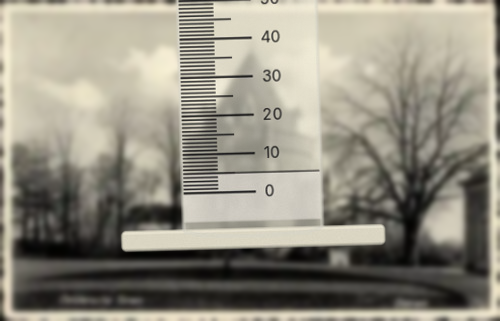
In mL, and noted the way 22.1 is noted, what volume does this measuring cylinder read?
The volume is 5
